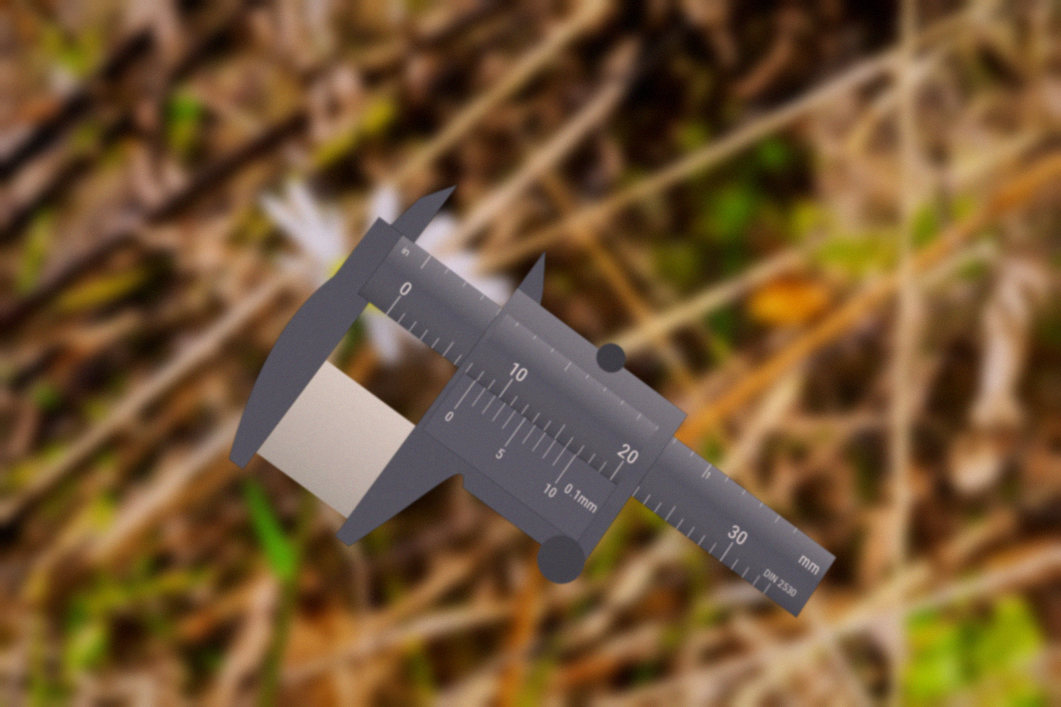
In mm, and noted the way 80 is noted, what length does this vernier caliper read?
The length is 7.9
